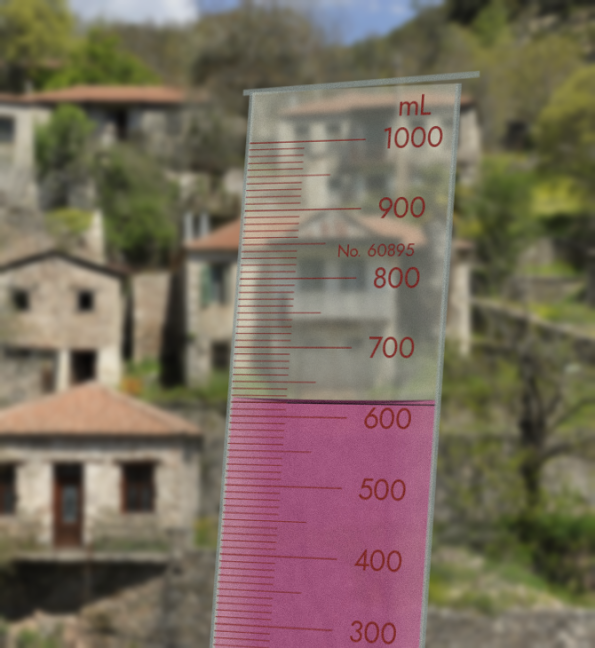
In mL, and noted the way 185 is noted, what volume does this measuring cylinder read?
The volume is 620
